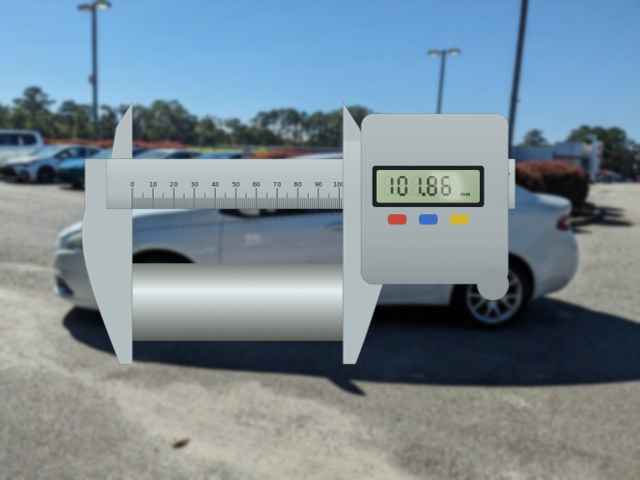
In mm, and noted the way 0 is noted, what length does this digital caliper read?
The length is 101.86
